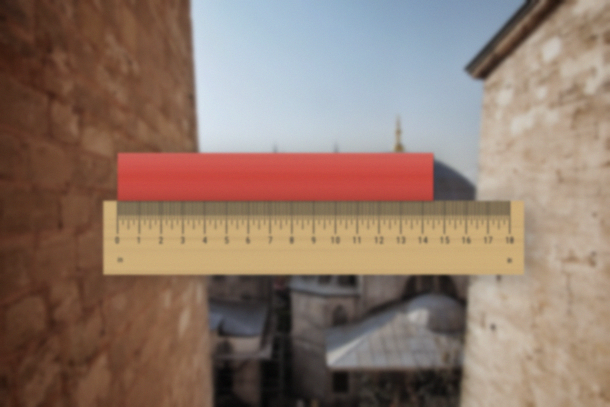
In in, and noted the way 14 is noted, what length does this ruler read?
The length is 14.5
